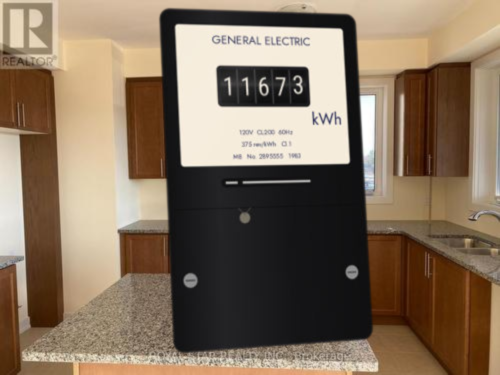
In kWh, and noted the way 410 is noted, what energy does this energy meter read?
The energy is 11673
